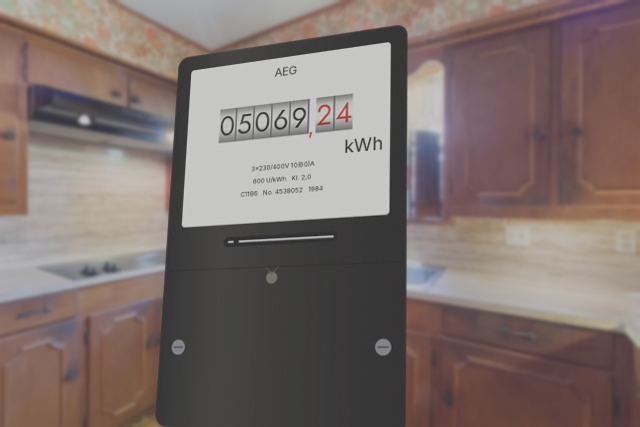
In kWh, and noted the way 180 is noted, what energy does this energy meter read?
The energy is 5069.24
